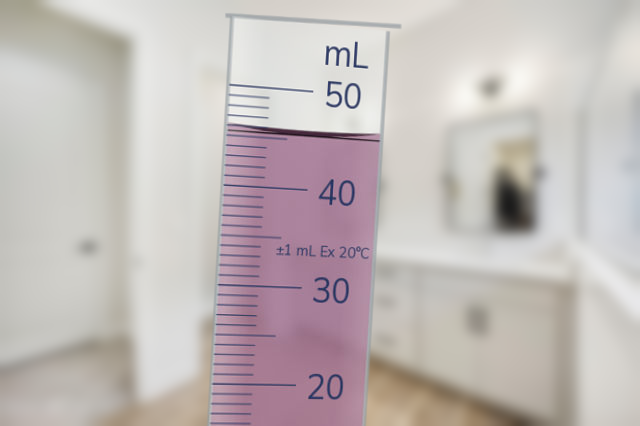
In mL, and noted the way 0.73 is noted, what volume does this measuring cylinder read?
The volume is 45.5
